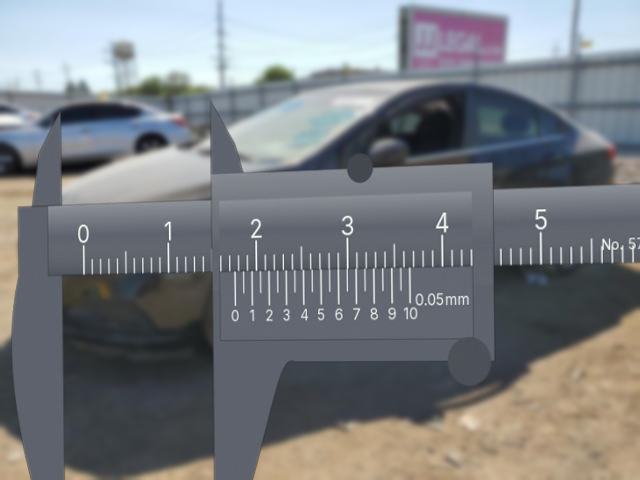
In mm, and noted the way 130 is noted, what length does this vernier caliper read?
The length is 17.6
